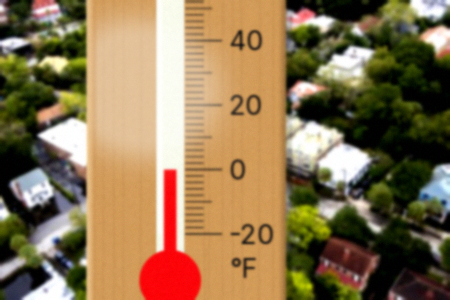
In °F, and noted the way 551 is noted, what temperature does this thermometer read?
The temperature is 0
